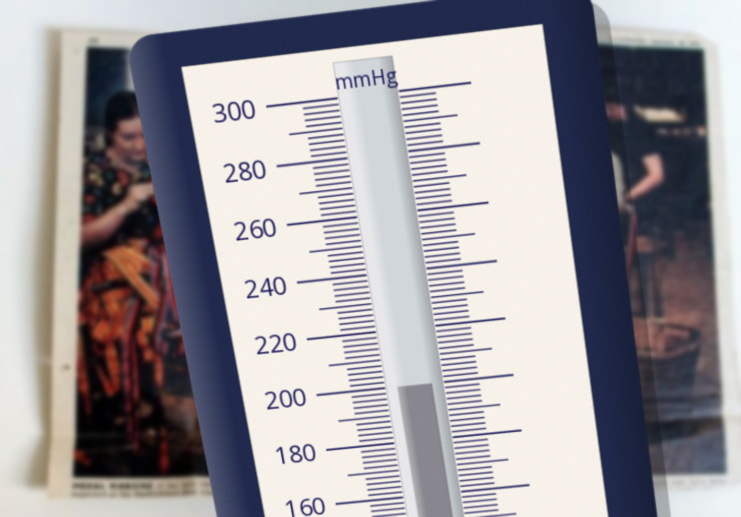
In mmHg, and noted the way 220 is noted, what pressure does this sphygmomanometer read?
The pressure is 200
